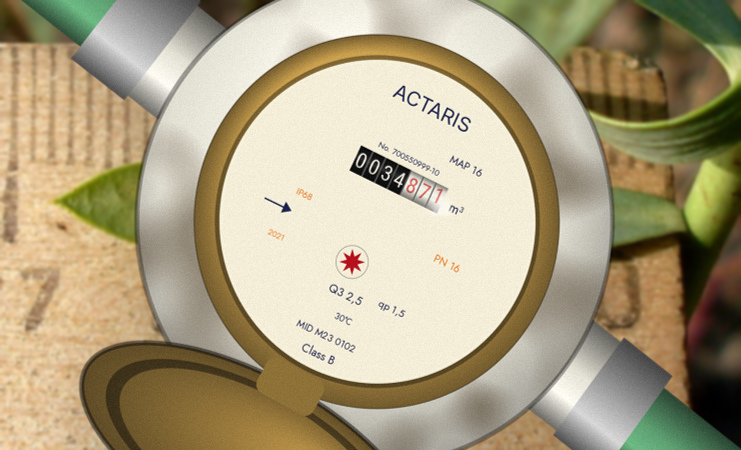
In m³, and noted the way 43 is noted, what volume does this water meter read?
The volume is 34.871
